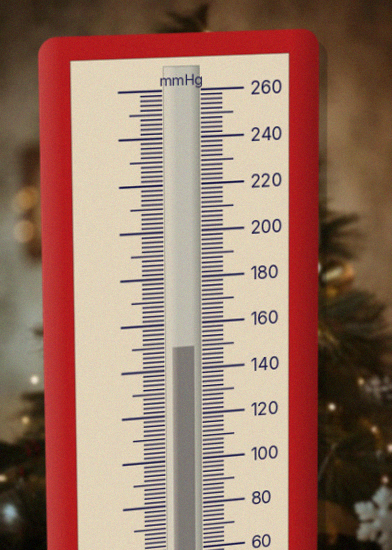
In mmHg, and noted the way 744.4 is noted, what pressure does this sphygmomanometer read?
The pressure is 150
